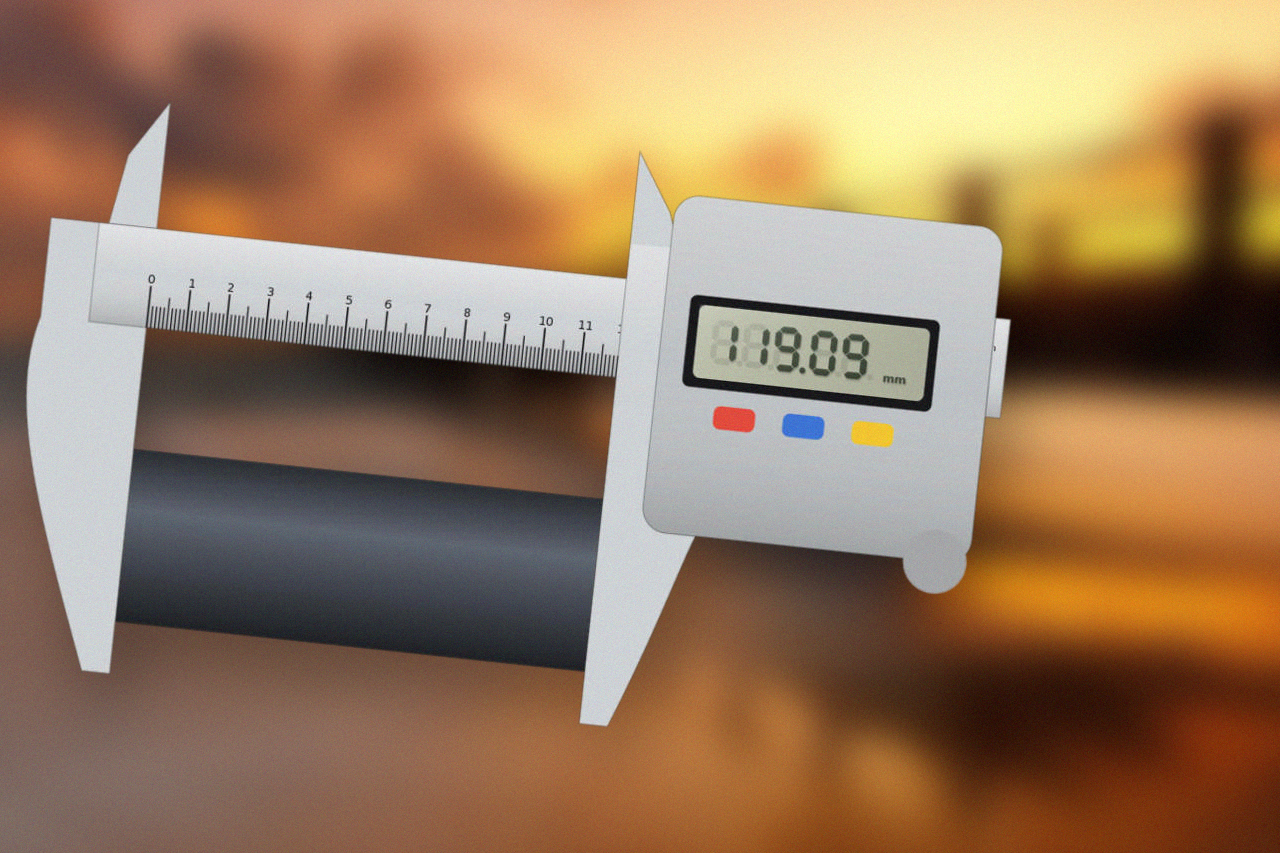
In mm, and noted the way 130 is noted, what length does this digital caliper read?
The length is 119.09
